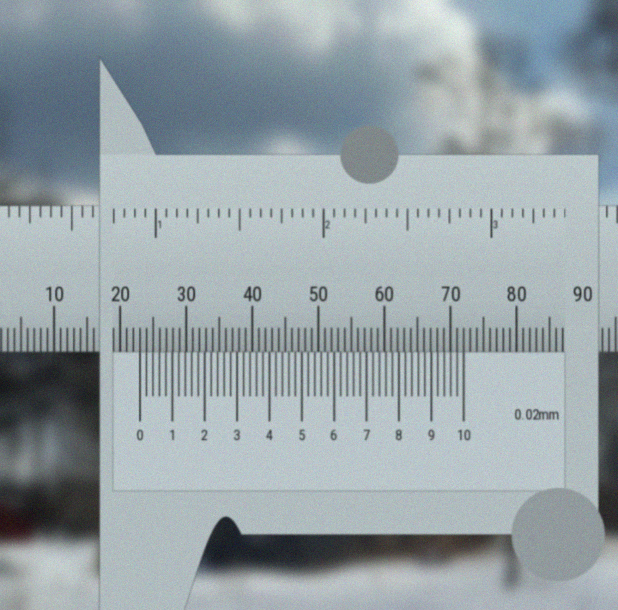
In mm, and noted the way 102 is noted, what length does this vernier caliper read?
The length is 23.0
